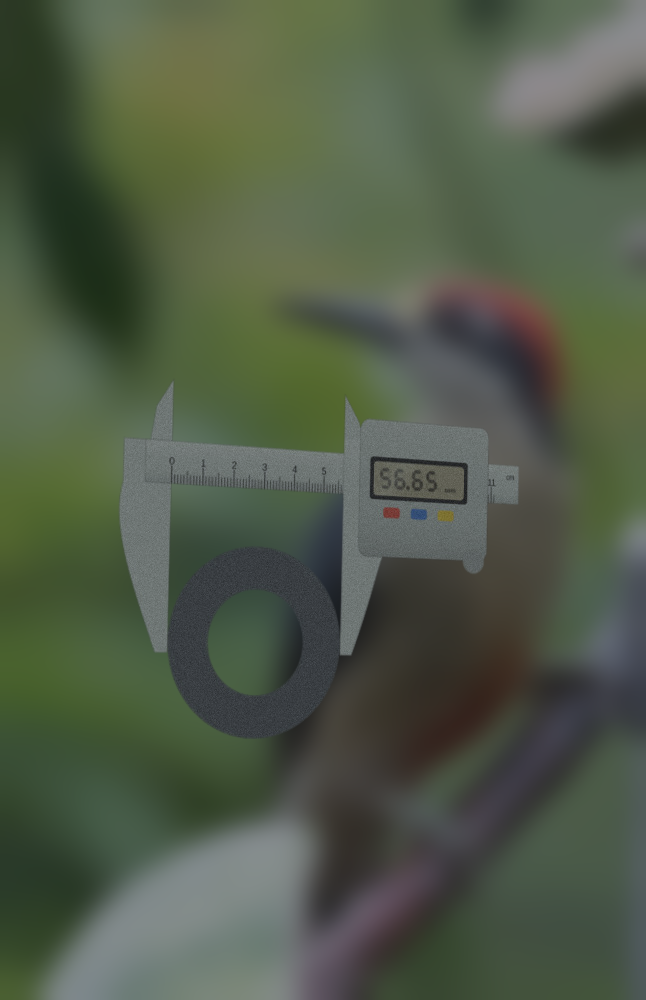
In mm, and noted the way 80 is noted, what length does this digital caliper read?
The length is 56.65
